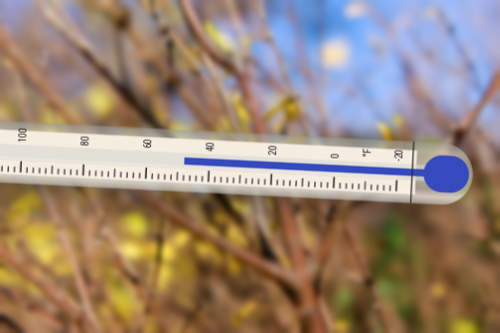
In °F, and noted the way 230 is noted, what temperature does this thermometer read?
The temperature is 48
